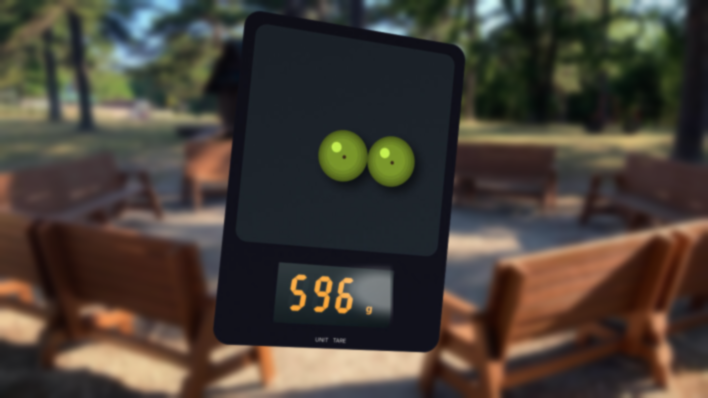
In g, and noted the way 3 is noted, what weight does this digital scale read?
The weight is 596
